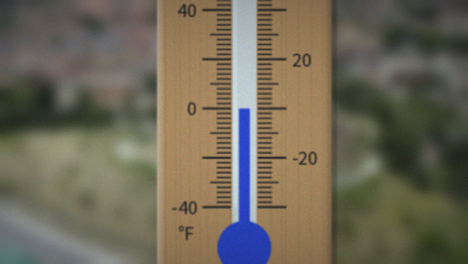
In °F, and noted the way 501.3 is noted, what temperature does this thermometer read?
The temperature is 0
